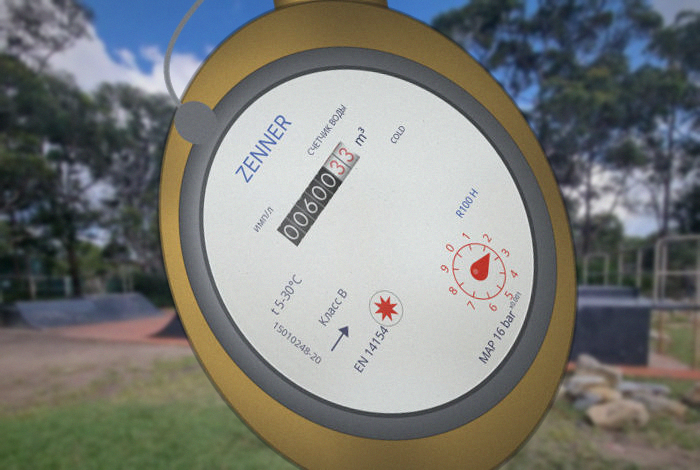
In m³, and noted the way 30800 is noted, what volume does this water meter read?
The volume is 600.332
